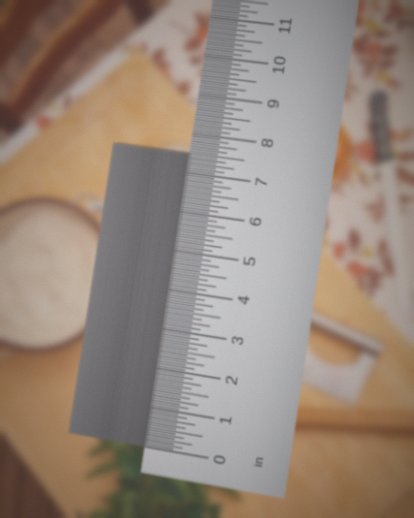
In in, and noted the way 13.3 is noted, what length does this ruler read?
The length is 7.5
